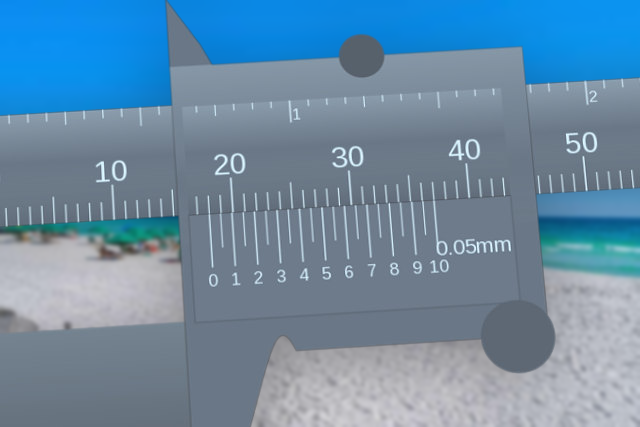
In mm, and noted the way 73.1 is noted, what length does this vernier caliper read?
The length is 18.0
